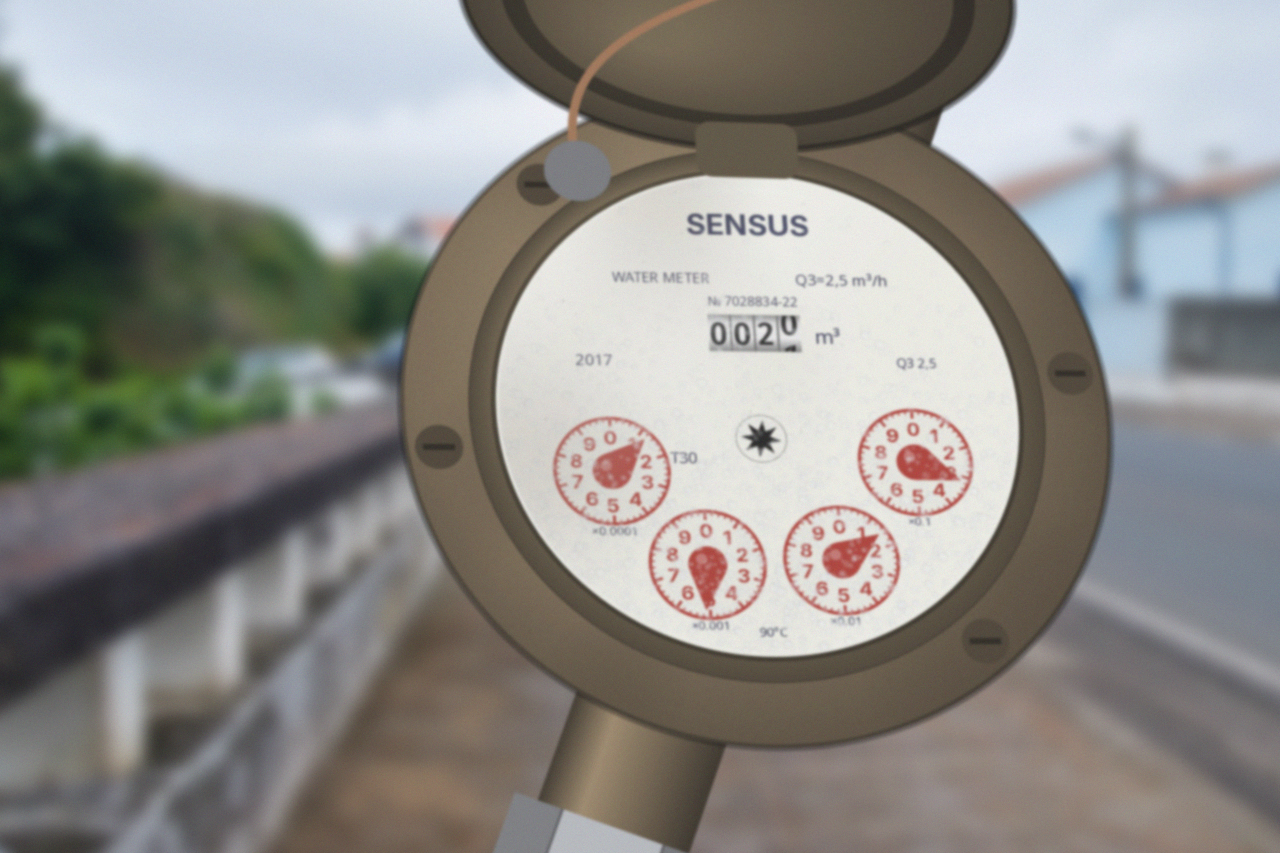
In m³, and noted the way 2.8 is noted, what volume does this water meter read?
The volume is 20.3151
